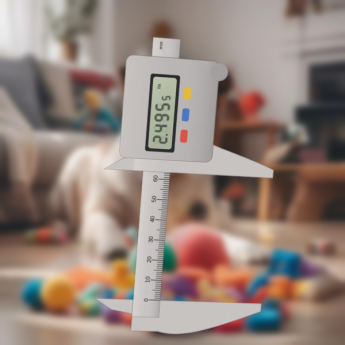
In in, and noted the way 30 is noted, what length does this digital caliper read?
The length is 2.4955
